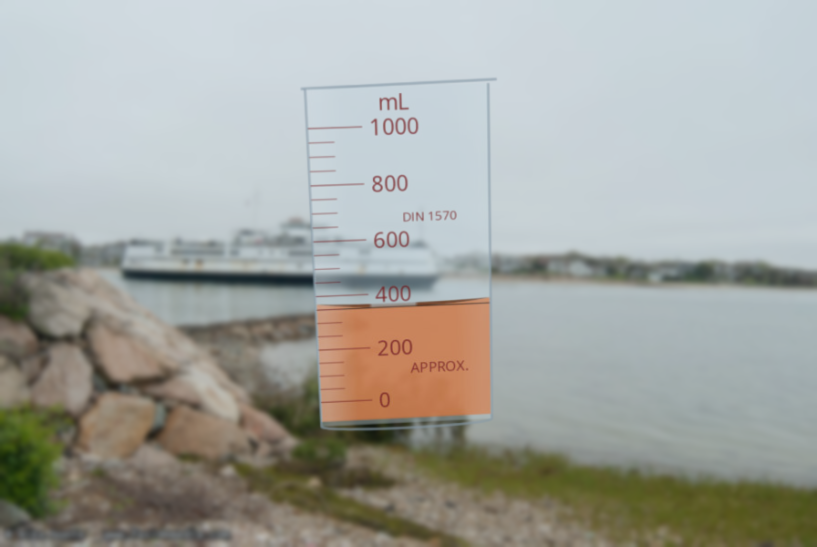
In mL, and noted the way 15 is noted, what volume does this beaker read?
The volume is 350
